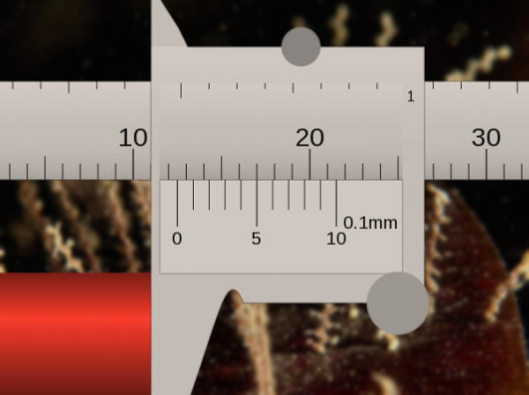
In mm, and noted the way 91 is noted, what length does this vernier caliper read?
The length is 12.5
